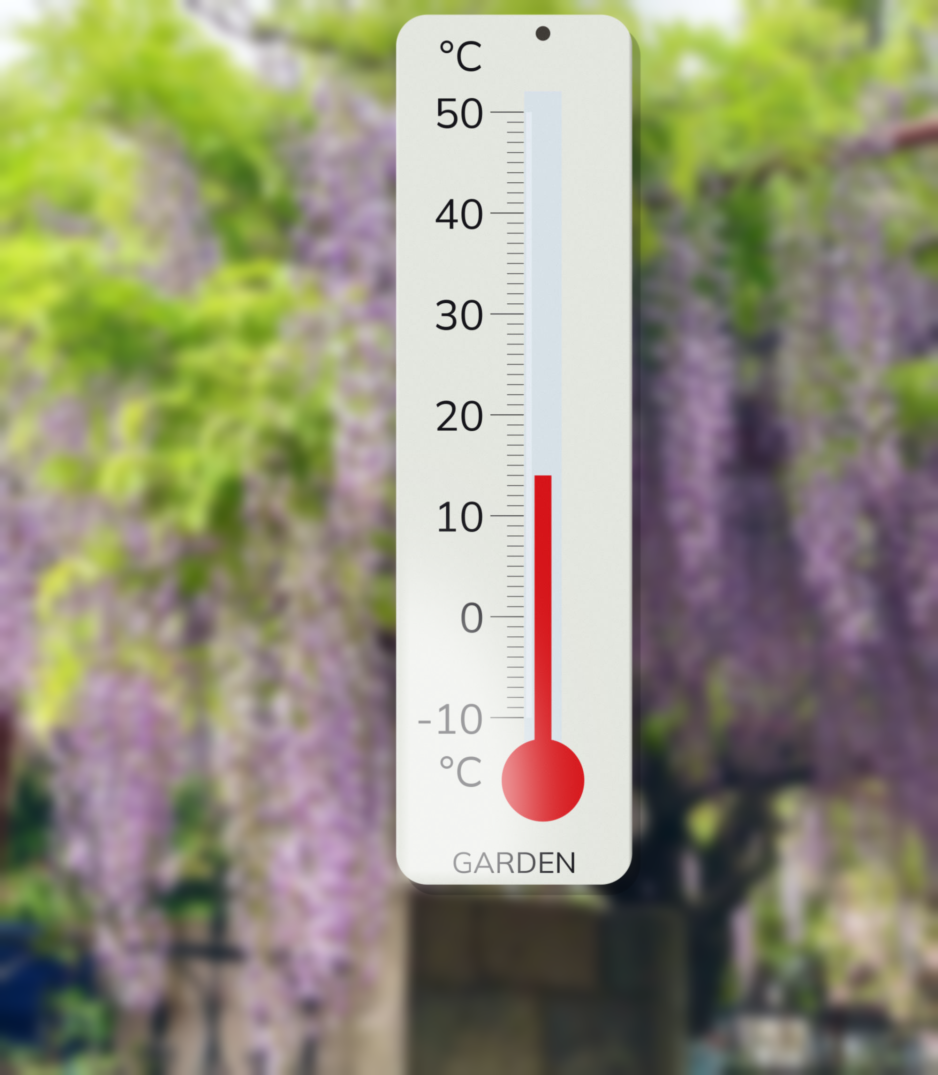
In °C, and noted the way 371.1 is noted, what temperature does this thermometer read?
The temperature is 14
